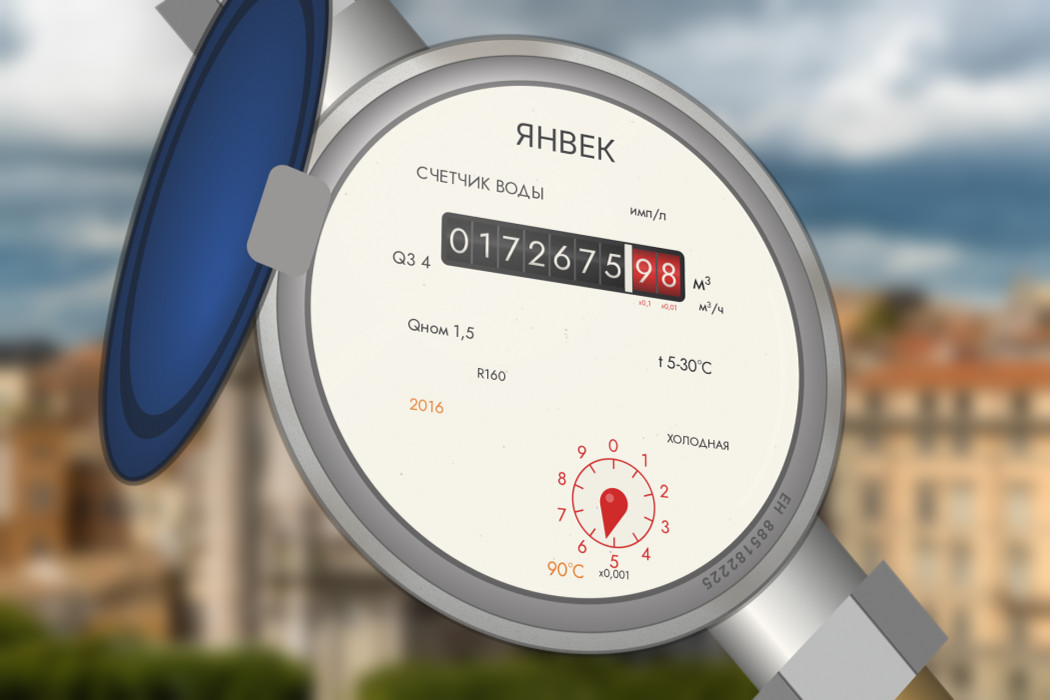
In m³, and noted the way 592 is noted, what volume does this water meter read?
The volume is 172675.985
